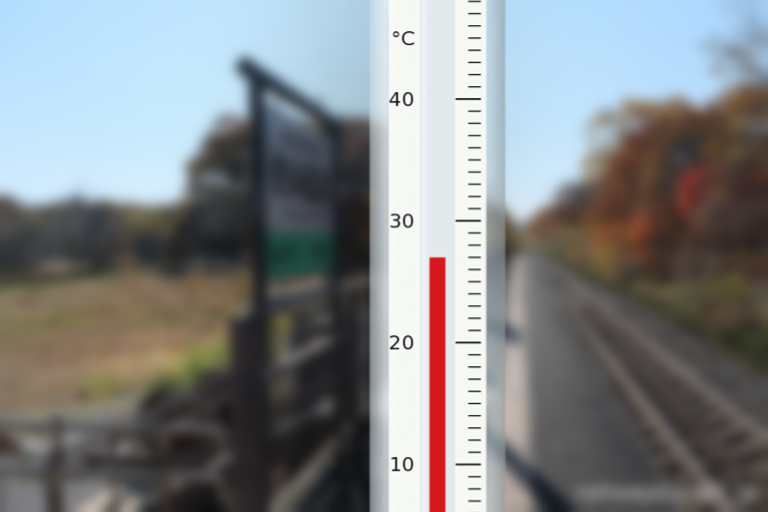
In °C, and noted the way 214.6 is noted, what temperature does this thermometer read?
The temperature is 27
